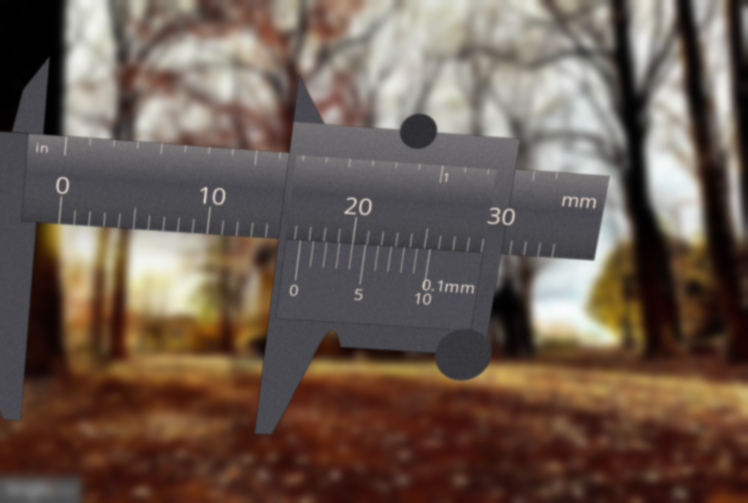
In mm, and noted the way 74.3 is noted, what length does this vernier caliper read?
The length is 16.4
